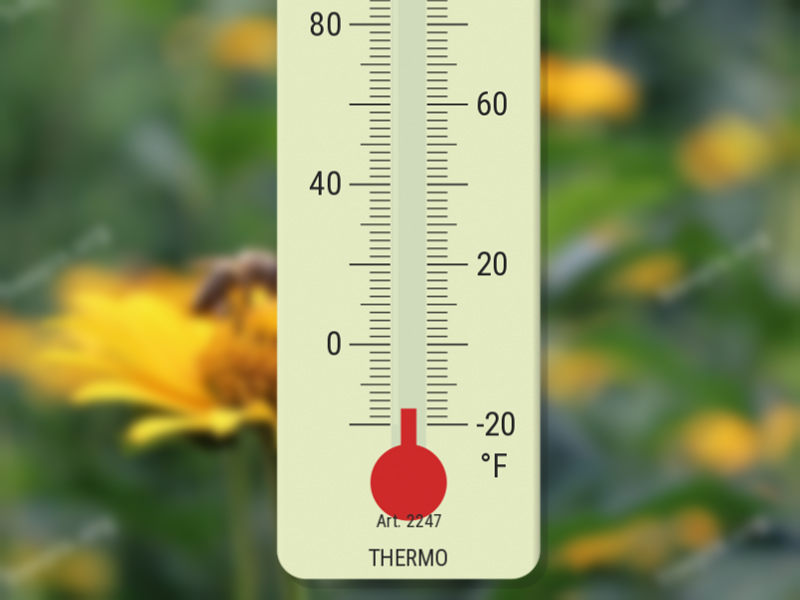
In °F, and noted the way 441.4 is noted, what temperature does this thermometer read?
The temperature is -16
